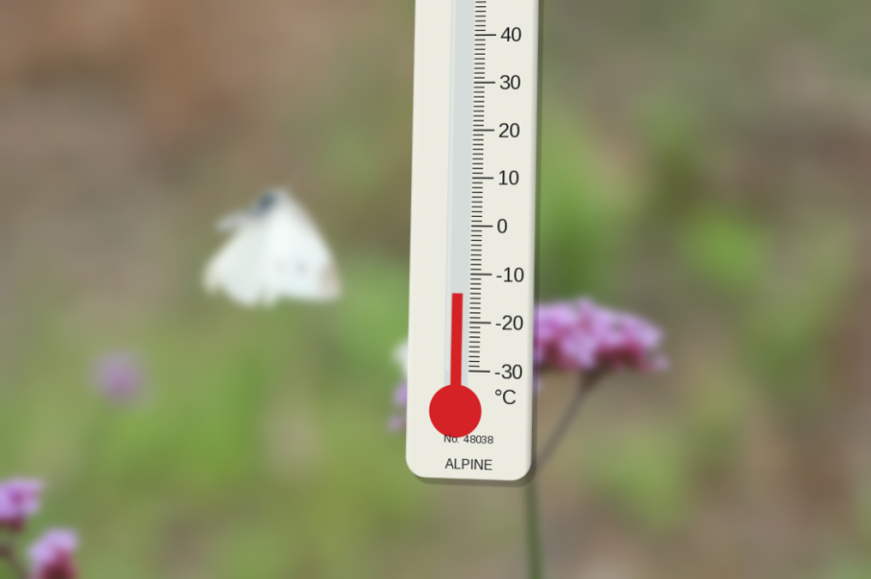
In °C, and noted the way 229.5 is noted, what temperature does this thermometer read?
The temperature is -14
